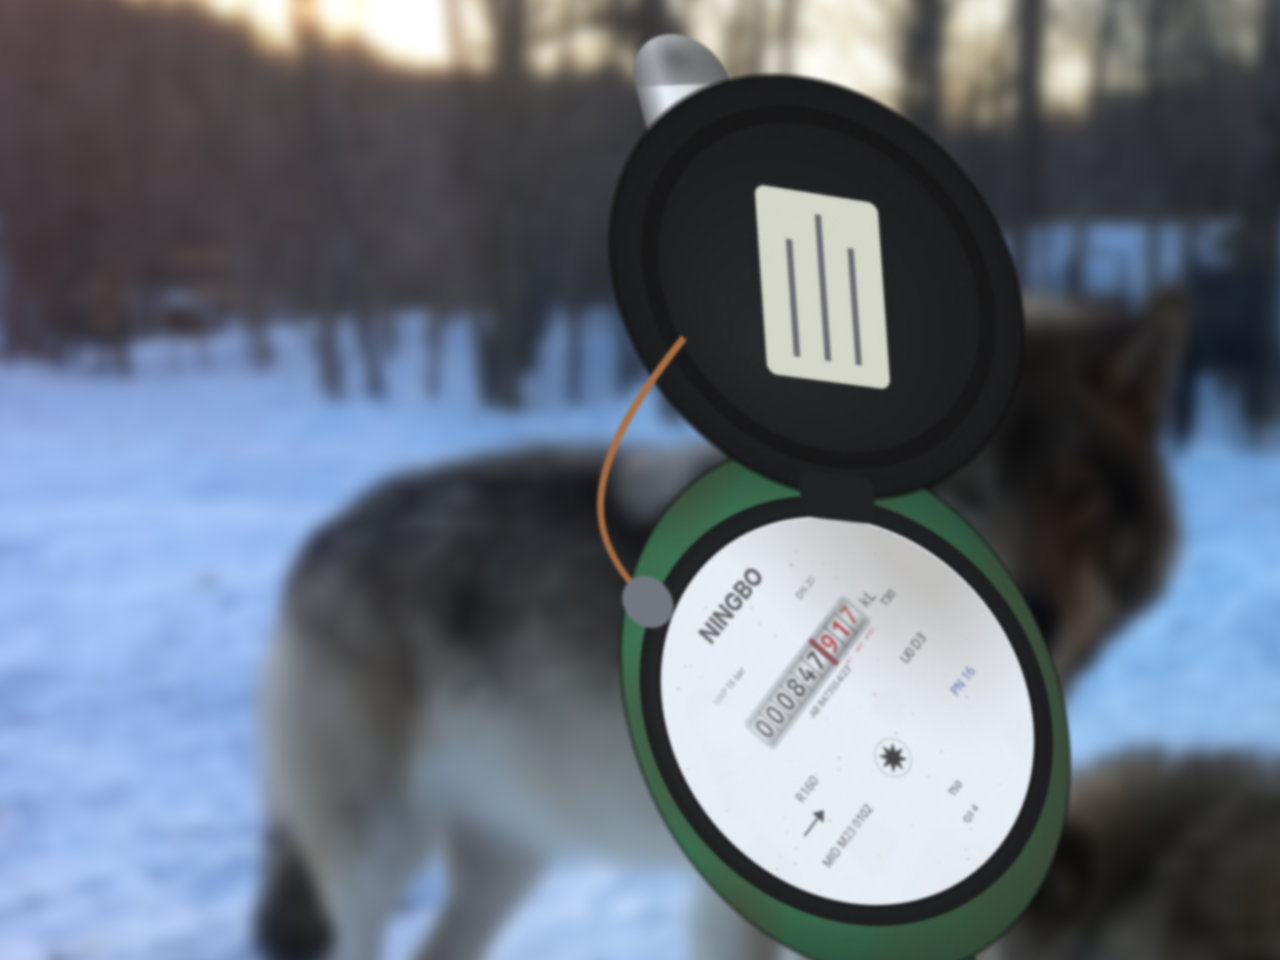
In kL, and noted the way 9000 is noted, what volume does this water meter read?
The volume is 847.917
